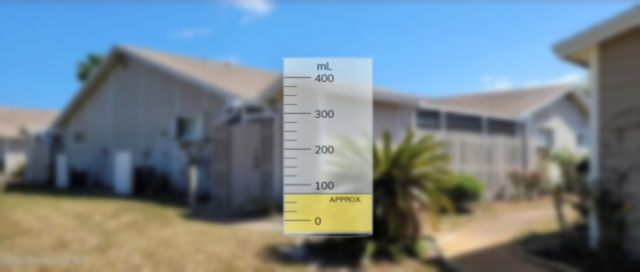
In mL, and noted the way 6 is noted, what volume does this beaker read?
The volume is 75
